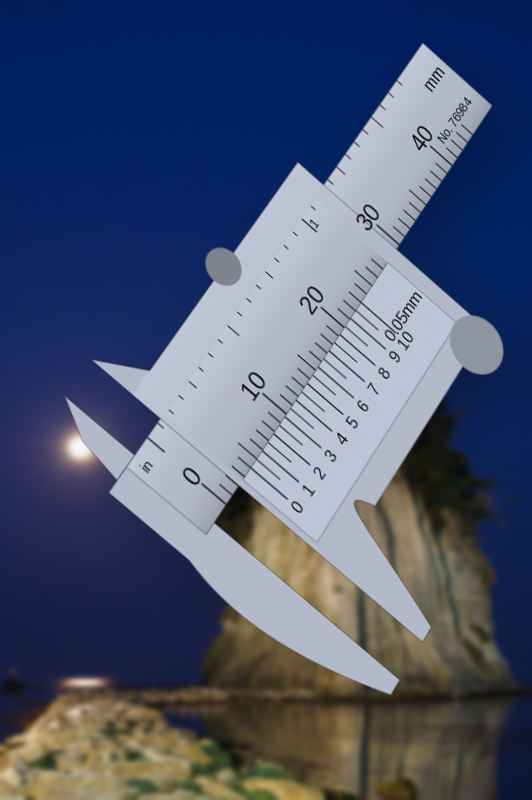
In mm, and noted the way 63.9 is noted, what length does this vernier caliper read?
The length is 4.0
